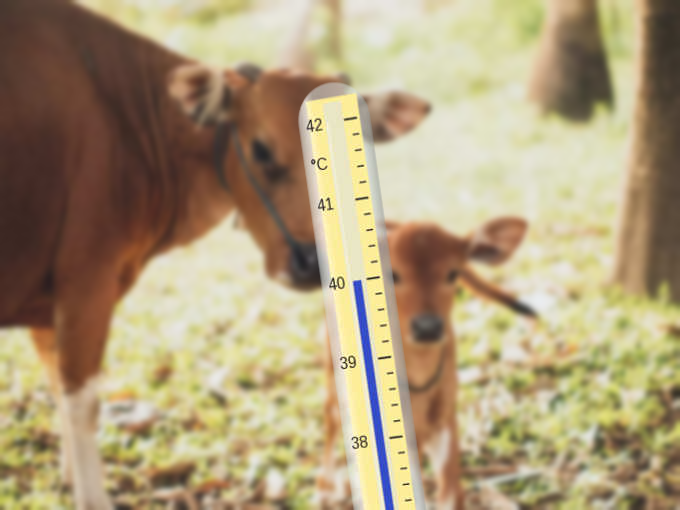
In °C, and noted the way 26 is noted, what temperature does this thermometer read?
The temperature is 40
